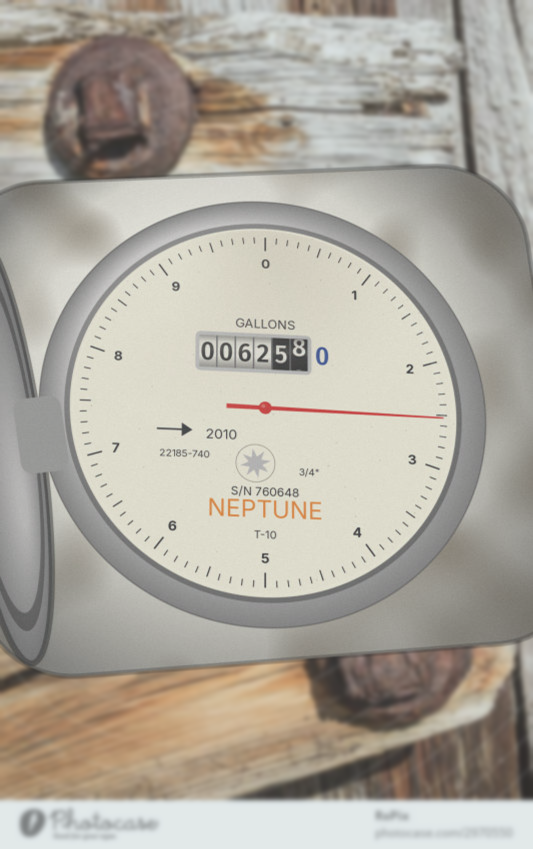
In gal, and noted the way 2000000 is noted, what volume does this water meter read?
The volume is 62582.5
